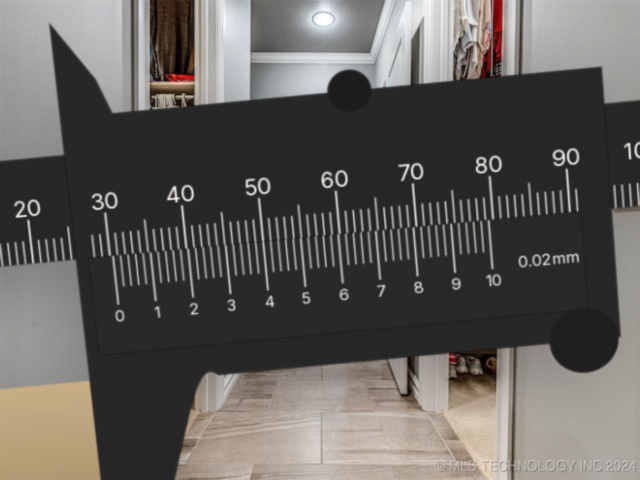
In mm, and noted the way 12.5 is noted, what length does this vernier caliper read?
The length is 30.4
